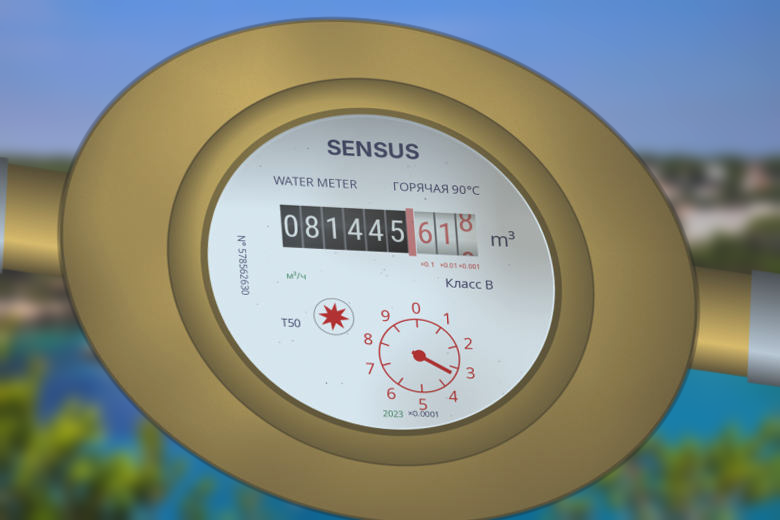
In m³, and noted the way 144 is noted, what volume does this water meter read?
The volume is 81445.6183
